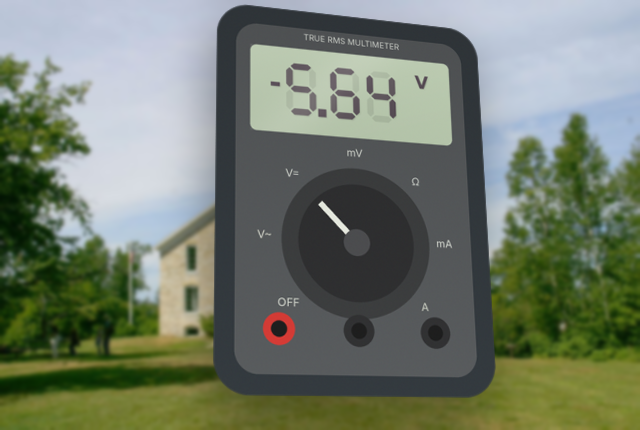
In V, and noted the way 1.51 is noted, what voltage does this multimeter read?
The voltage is -5.64
